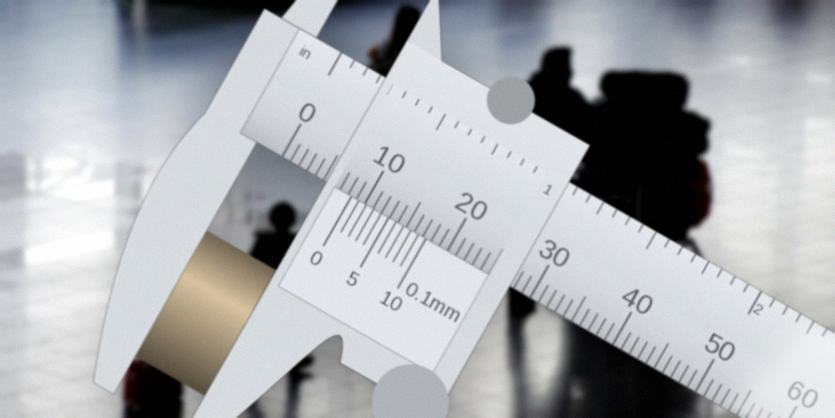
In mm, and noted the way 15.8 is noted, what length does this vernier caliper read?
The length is 8.4
